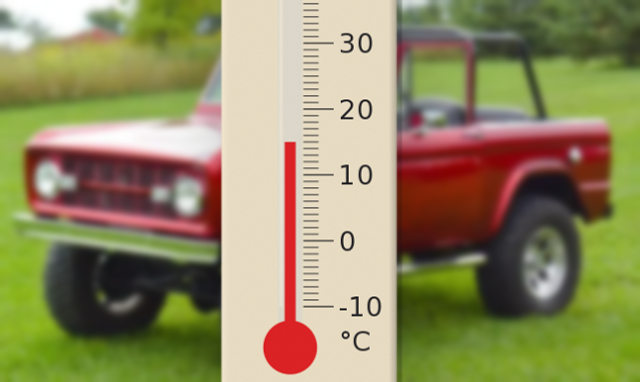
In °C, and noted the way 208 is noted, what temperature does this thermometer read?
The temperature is 15
